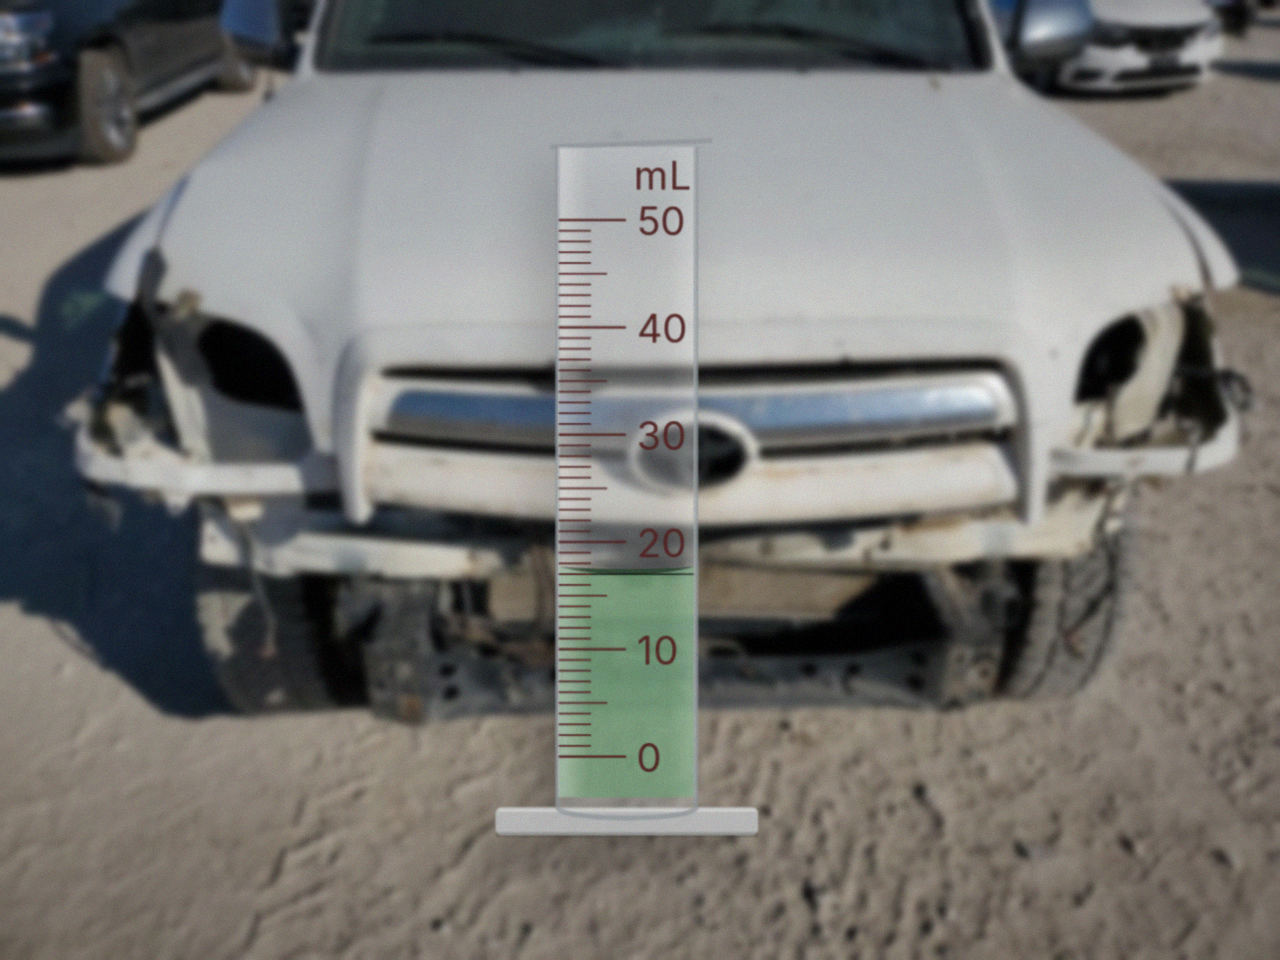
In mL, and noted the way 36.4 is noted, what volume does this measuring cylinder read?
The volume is 17
